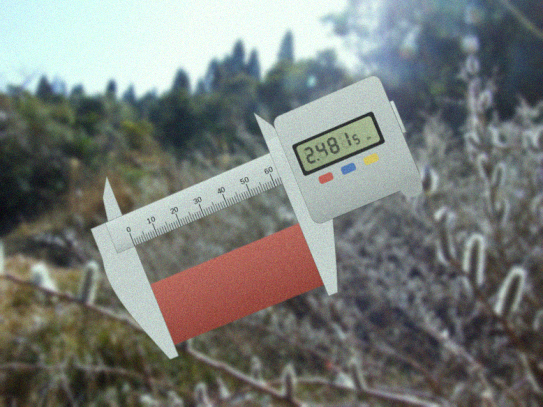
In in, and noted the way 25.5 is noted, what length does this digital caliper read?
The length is 2.4815
